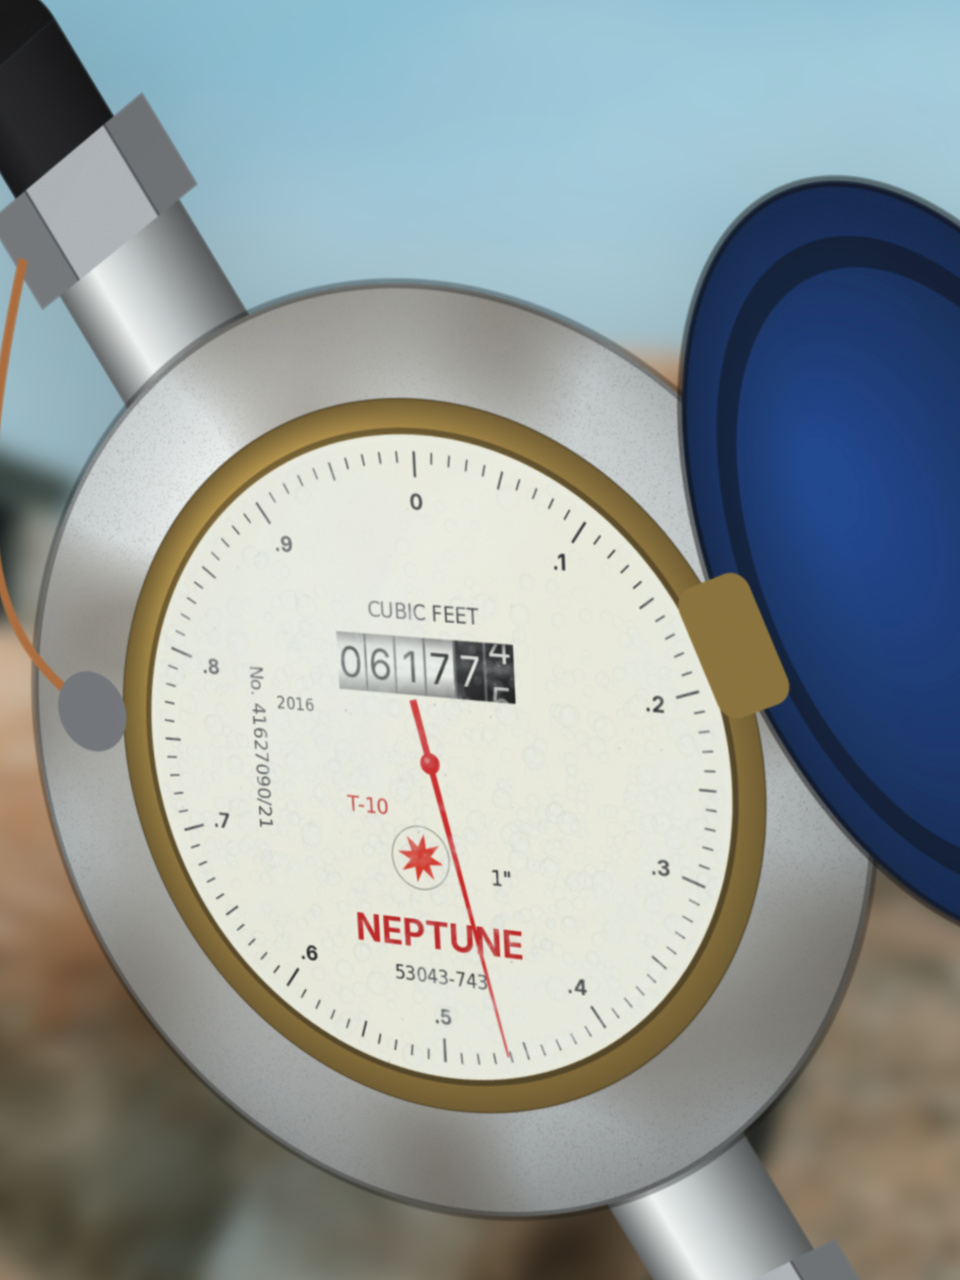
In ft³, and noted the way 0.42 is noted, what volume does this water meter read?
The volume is 61774.46
